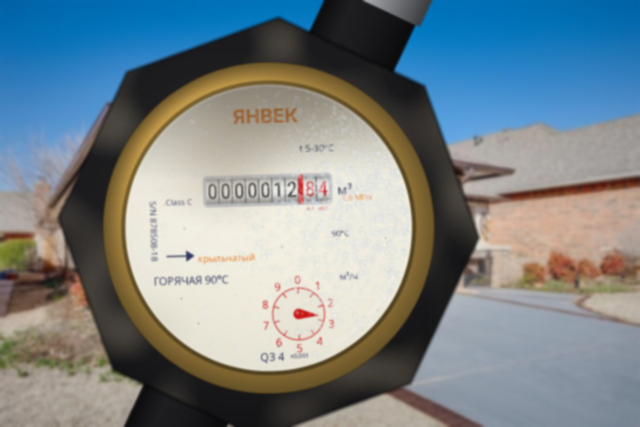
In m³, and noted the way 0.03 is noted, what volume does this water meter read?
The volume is 12.842
